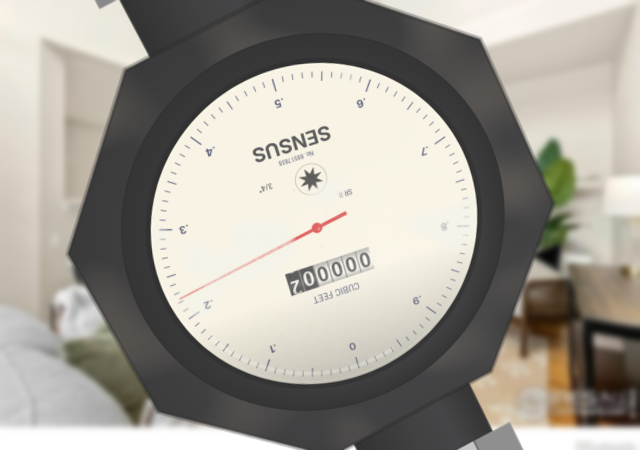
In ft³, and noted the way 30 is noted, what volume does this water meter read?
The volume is 2.22
